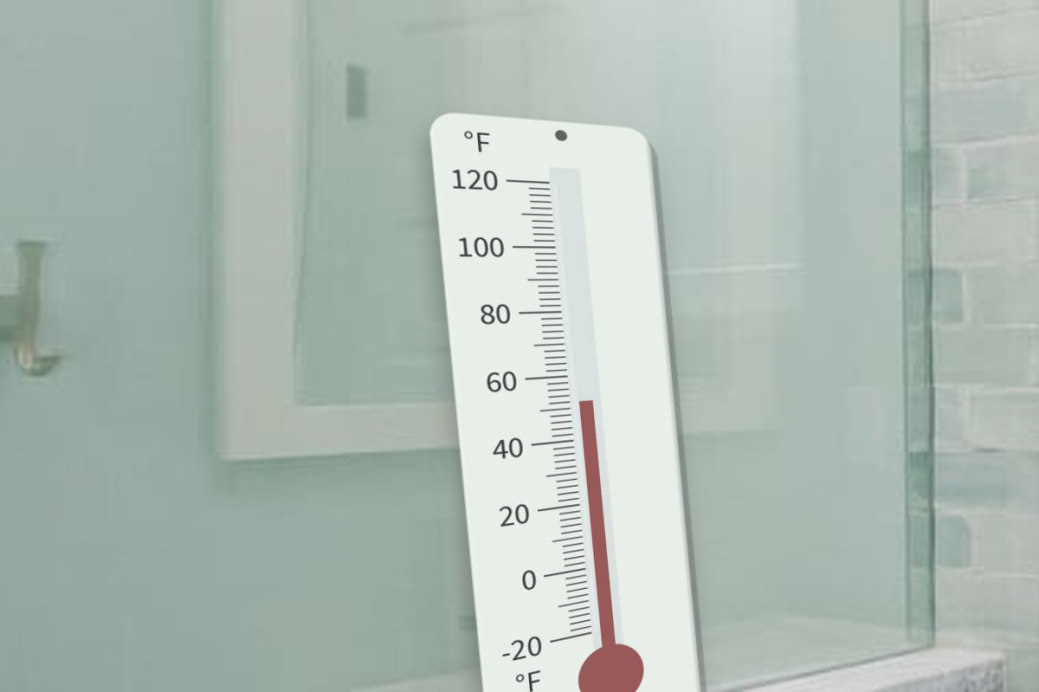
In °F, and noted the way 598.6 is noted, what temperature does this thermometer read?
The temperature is 52
